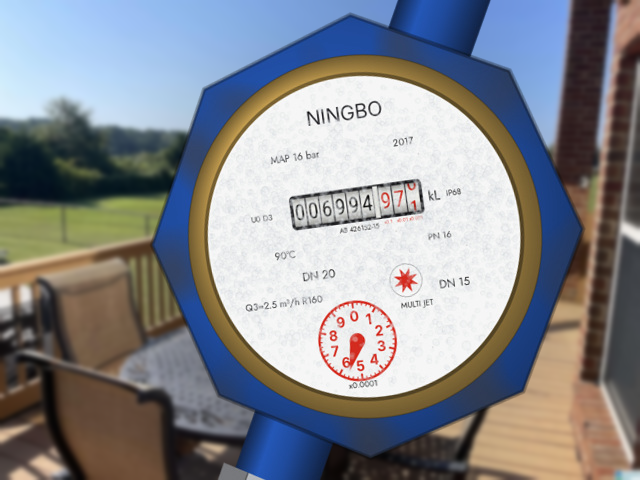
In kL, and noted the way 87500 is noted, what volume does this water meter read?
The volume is 6994.9705
